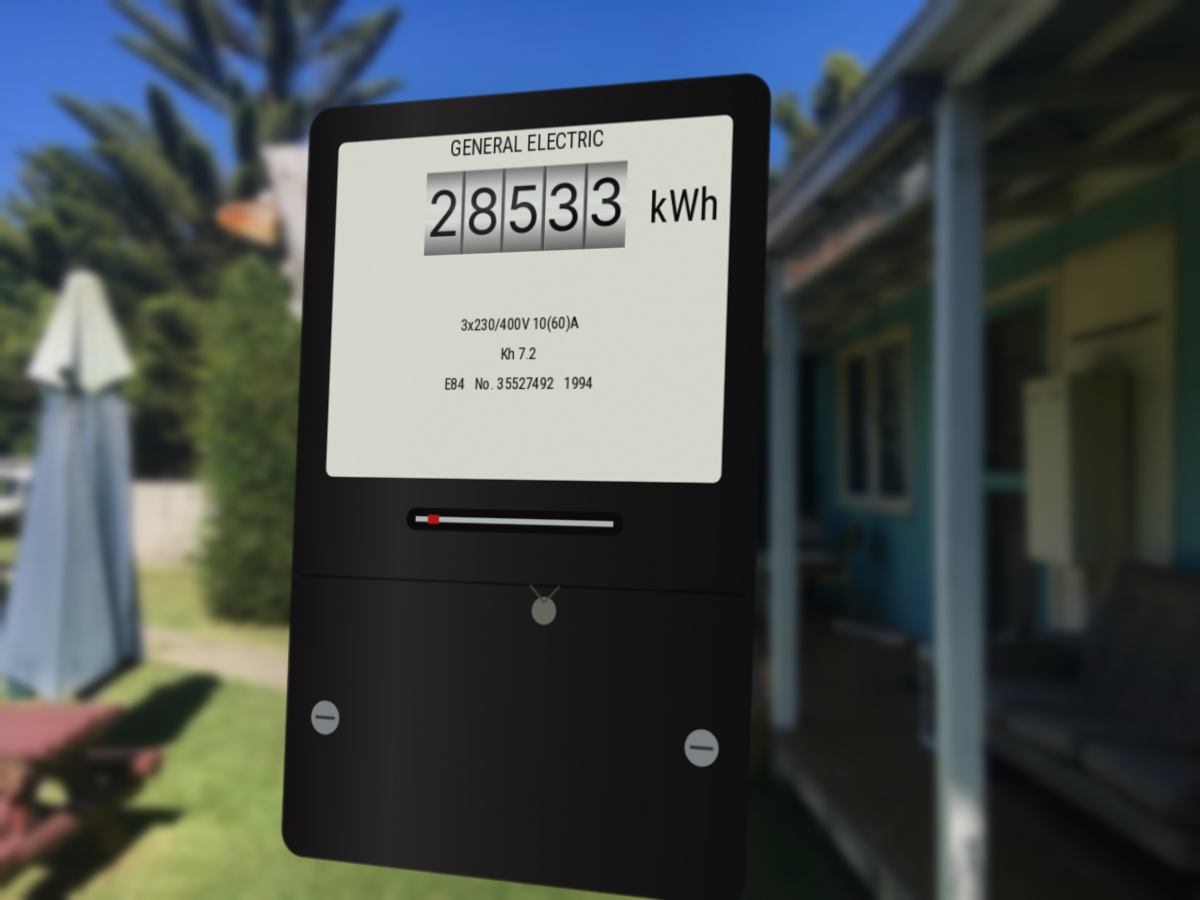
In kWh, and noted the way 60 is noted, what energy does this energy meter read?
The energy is 28533
